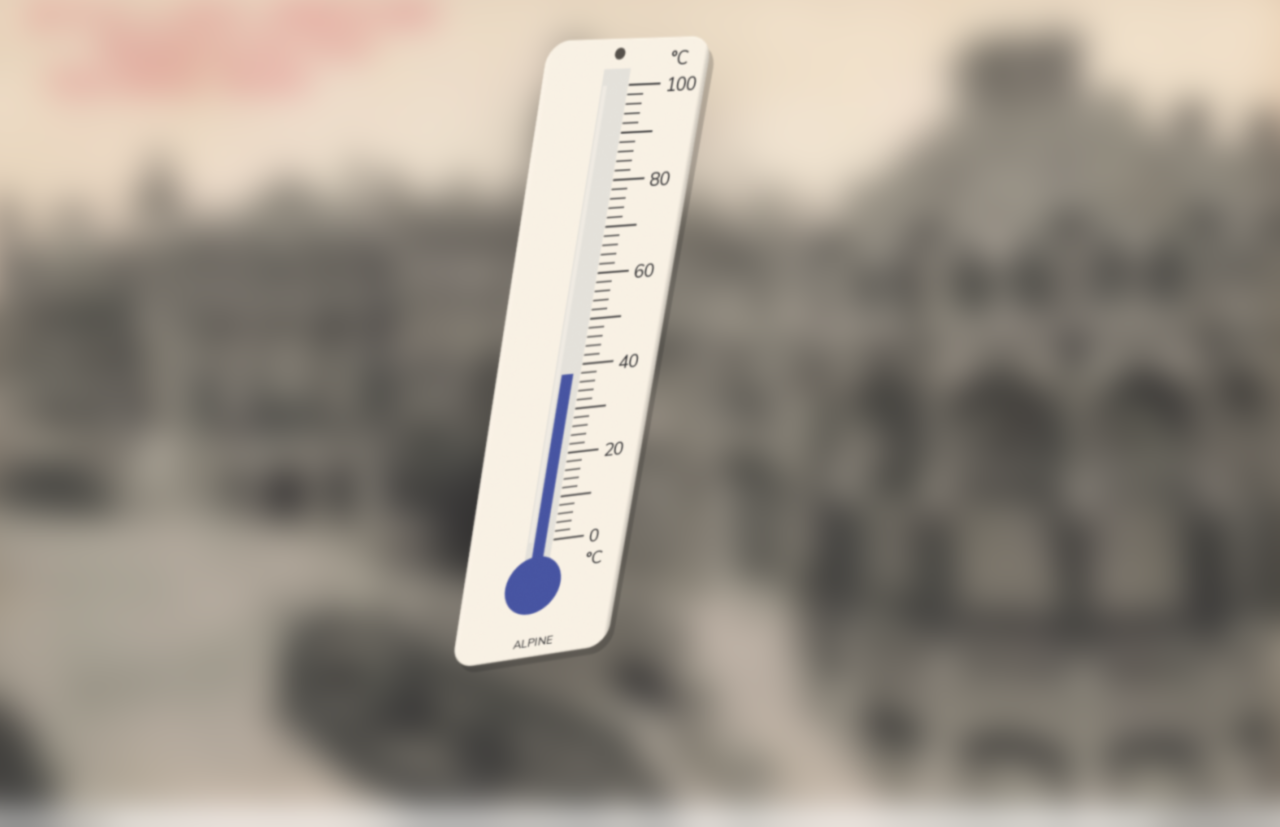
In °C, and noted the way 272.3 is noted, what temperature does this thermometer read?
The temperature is 38
